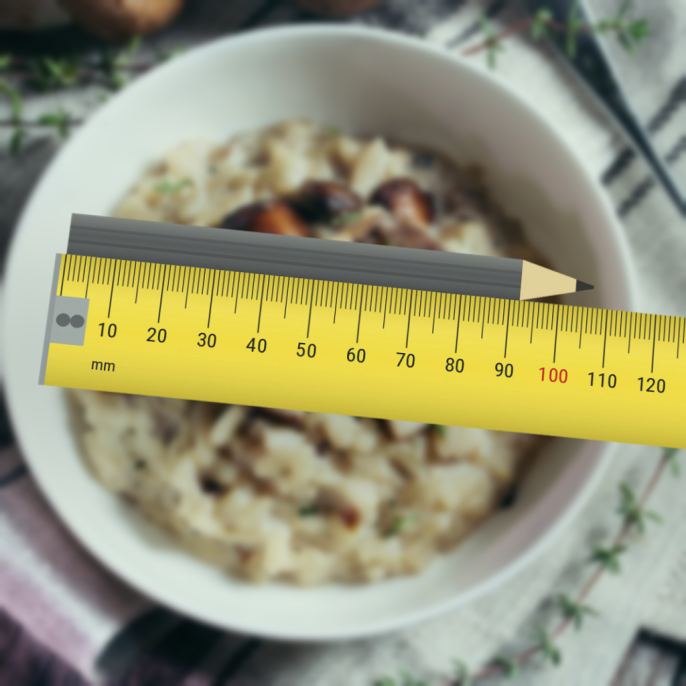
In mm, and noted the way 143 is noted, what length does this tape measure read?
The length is 107
